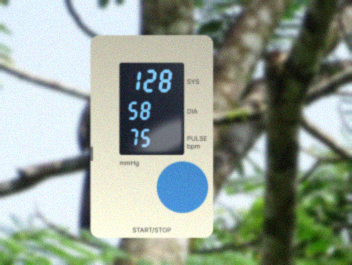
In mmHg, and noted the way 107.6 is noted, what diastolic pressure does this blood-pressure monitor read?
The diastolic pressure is 58
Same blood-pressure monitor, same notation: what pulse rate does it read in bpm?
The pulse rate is 75
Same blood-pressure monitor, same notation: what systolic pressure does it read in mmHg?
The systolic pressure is 128
